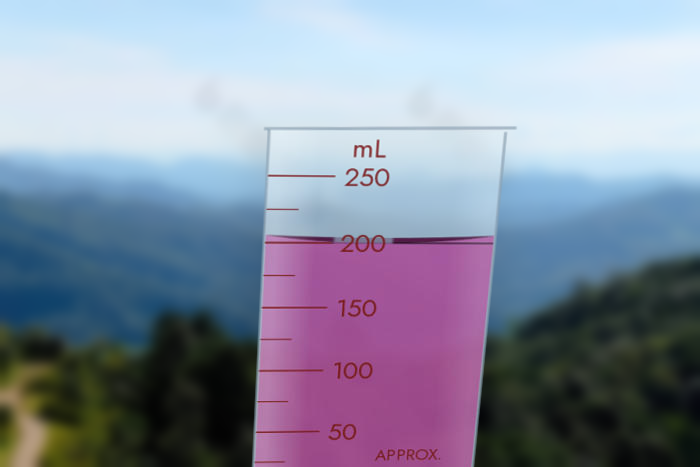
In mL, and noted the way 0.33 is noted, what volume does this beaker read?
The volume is 200
